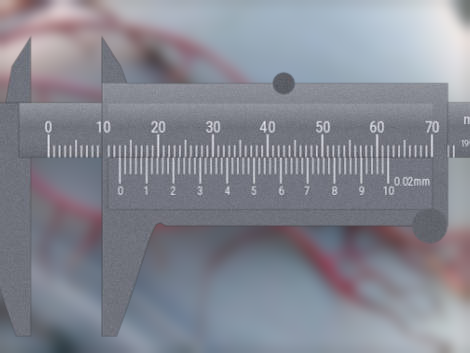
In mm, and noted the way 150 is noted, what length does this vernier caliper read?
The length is 13.0
